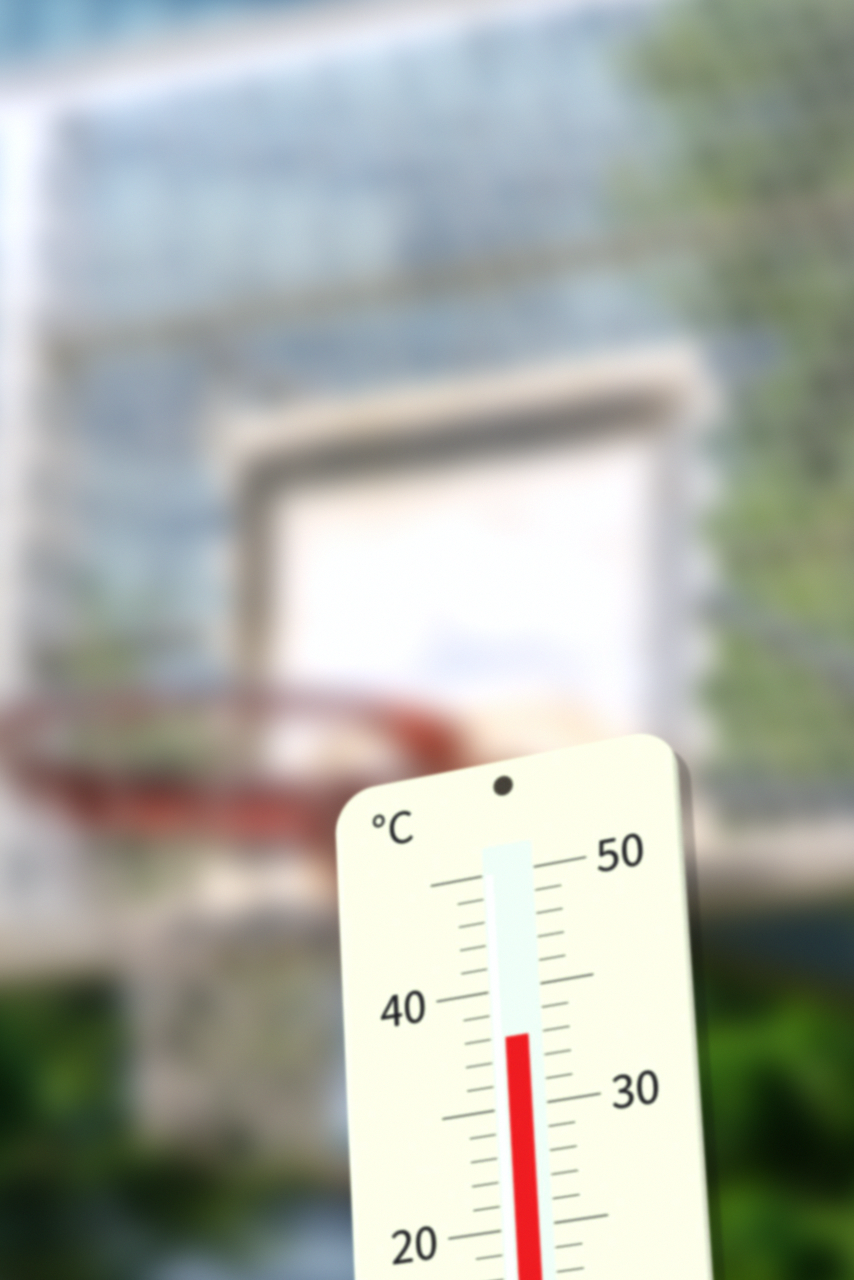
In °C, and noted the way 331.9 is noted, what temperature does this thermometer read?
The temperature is 36
